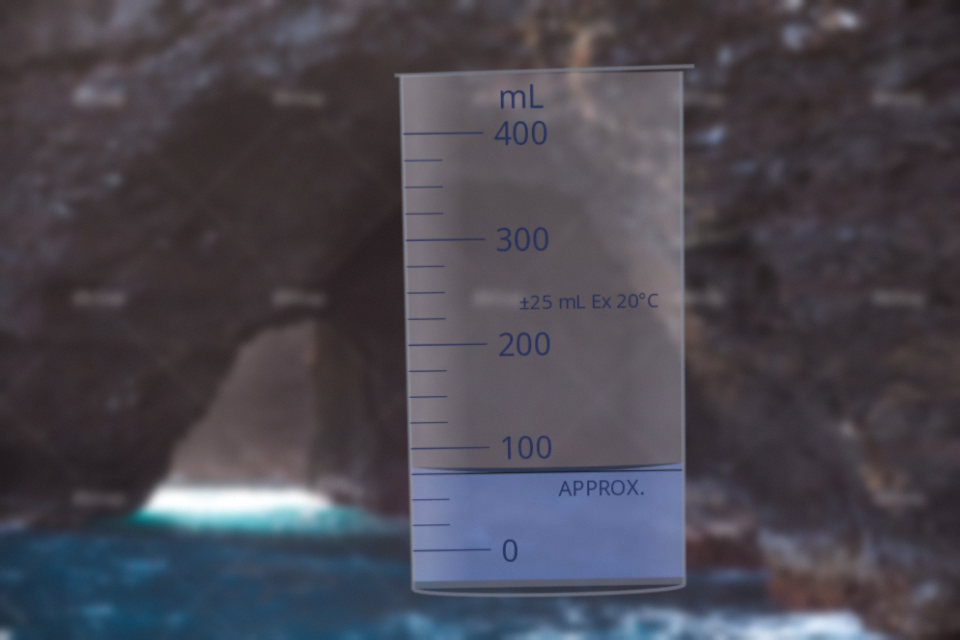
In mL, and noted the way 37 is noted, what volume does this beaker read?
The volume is 75
